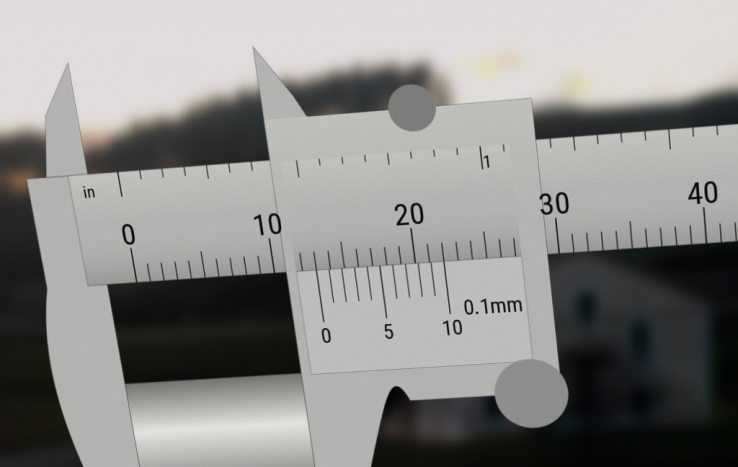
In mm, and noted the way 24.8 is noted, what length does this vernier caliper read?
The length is 13.0
